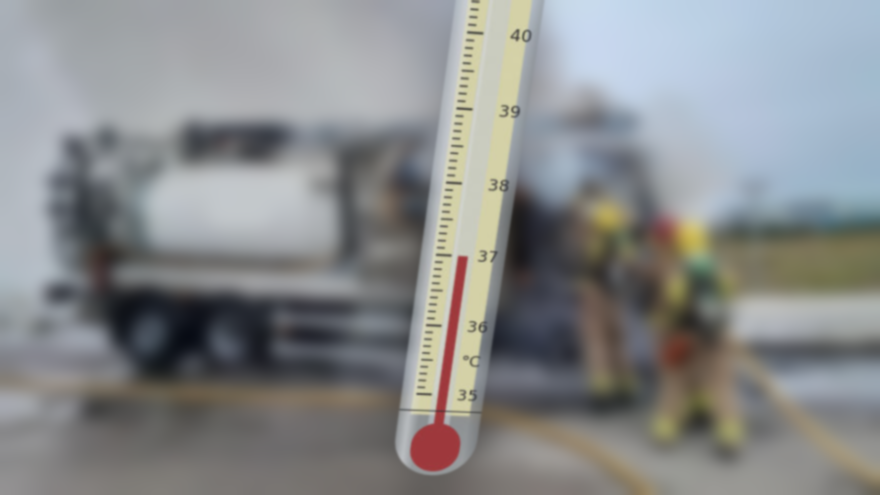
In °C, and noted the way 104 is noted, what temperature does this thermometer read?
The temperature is 37
